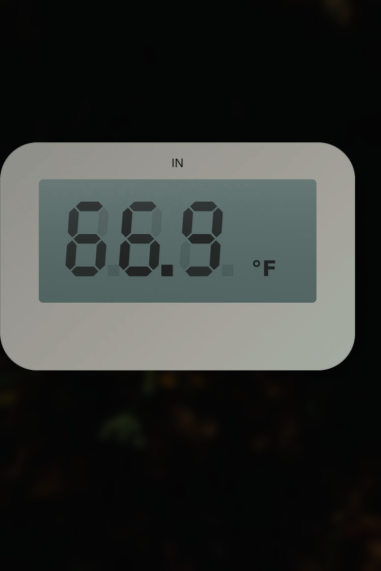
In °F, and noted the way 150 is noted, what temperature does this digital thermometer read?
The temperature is 66.9
